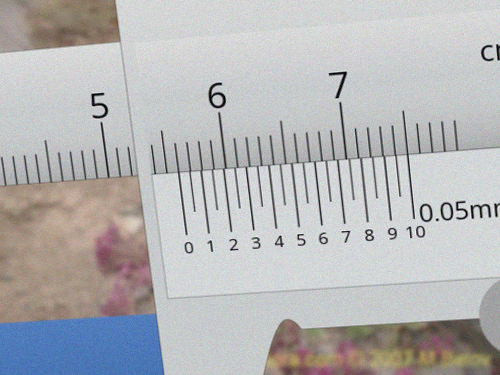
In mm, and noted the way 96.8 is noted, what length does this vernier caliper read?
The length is 56.0
